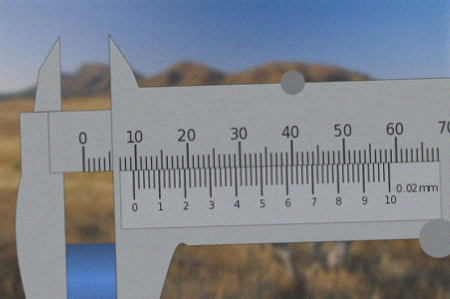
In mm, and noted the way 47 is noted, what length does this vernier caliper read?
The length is 9.5
